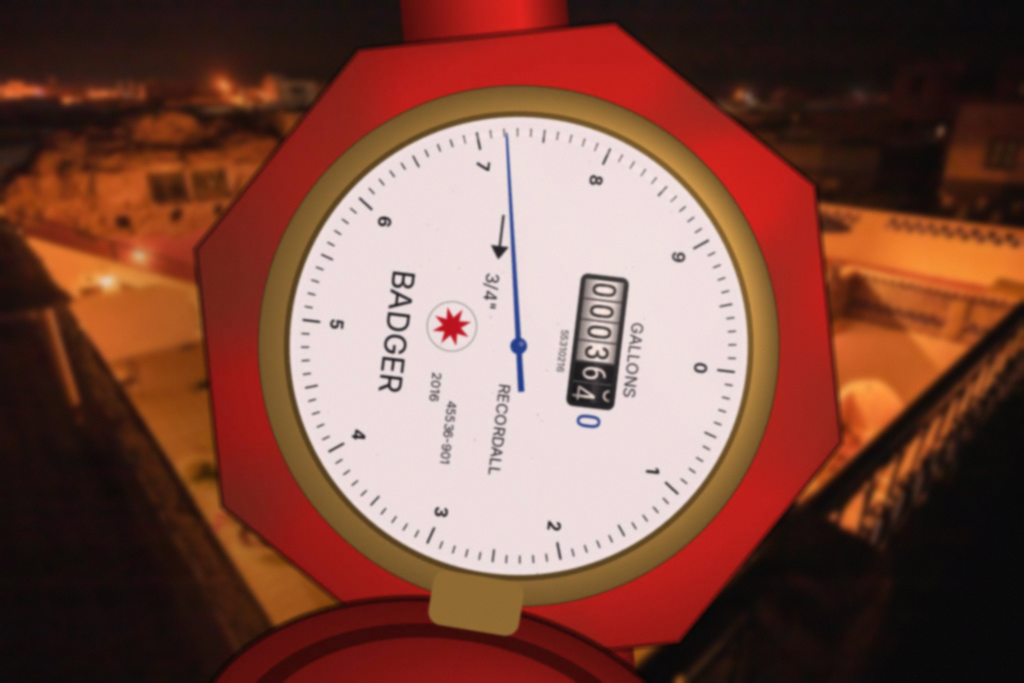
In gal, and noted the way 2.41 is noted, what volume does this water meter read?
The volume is 3637.2
